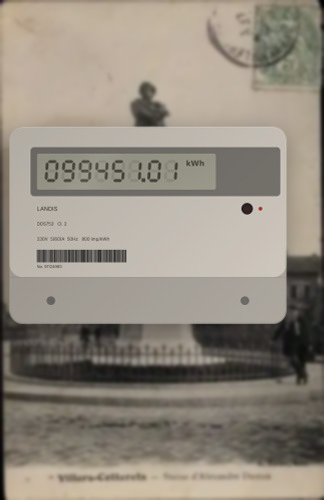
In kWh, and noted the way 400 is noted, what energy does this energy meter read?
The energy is 99451.01
